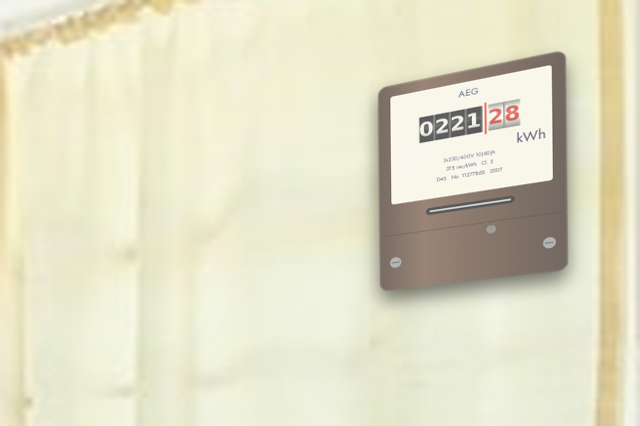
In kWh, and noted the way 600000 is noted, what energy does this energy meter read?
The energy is 221.28
